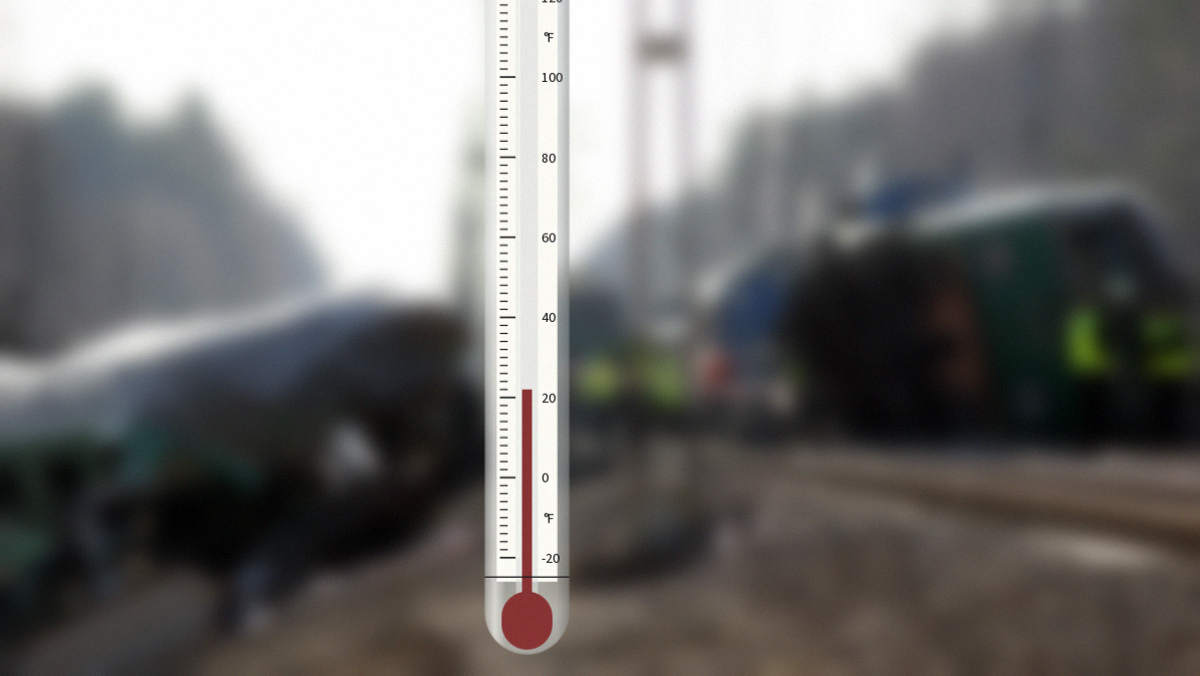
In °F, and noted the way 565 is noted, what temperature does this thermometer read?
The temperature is 22
